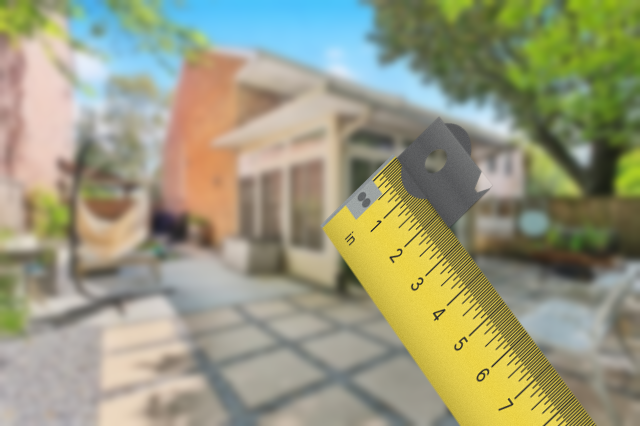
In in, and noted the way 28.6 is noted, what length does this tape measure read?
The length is 2.5
